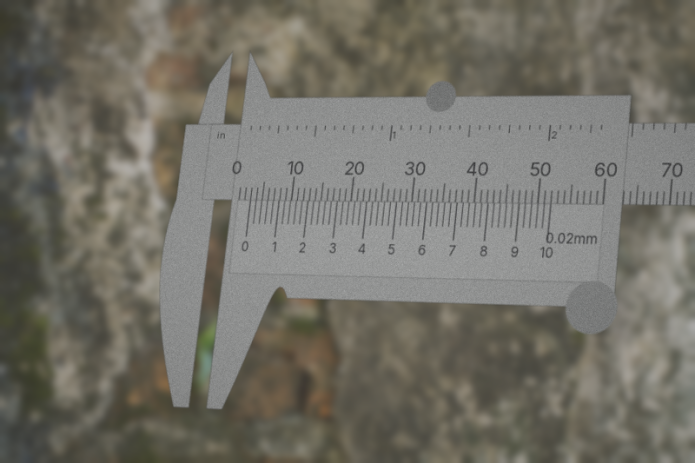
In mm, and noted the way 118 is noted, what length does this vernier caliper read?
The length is 3.0
